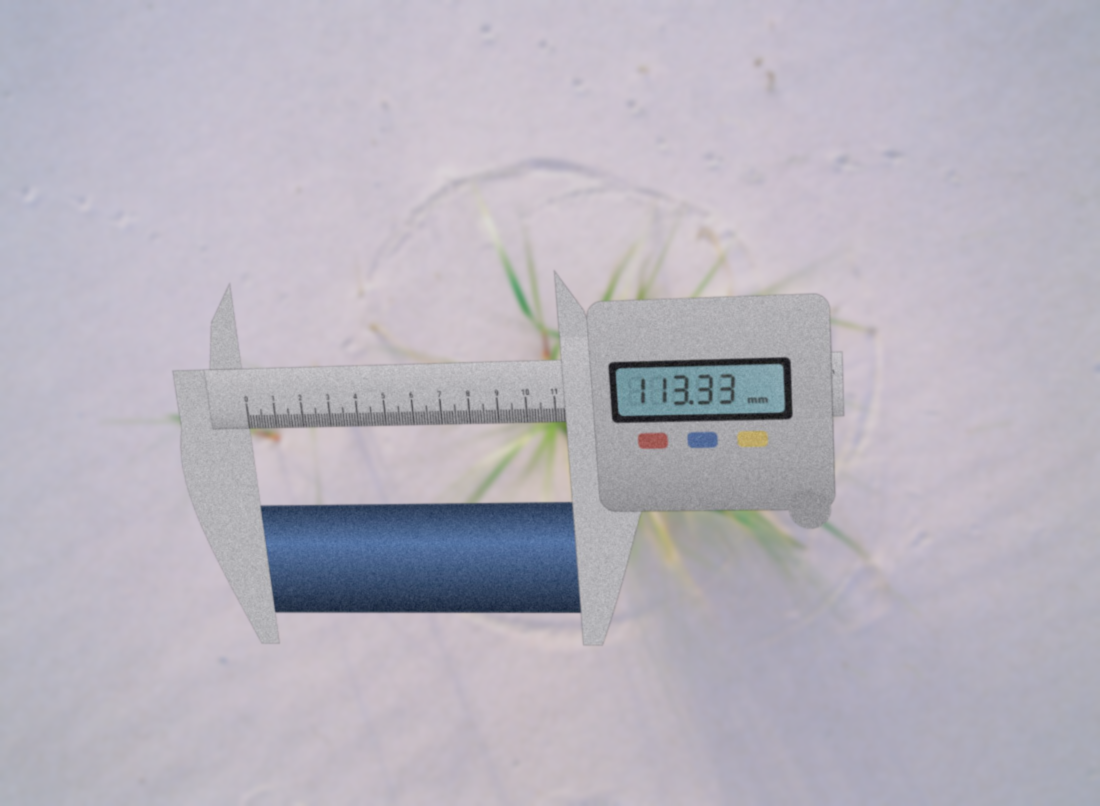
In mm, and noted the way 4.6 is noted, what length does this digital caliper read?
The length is 113.33
